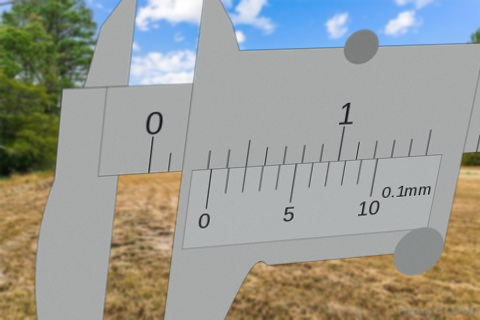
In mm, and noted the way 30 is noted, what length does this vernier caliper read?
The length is 3.2
